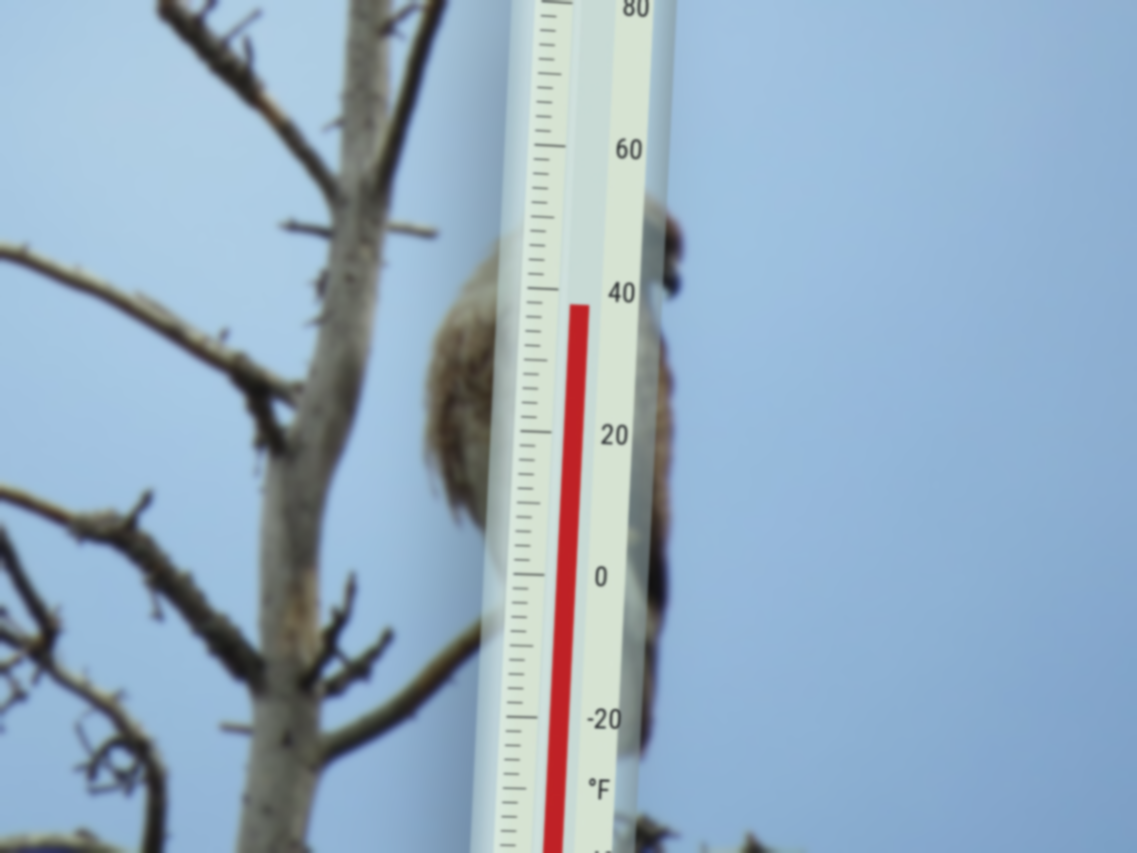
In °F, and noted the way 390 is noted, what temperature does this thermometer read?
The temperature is 38
